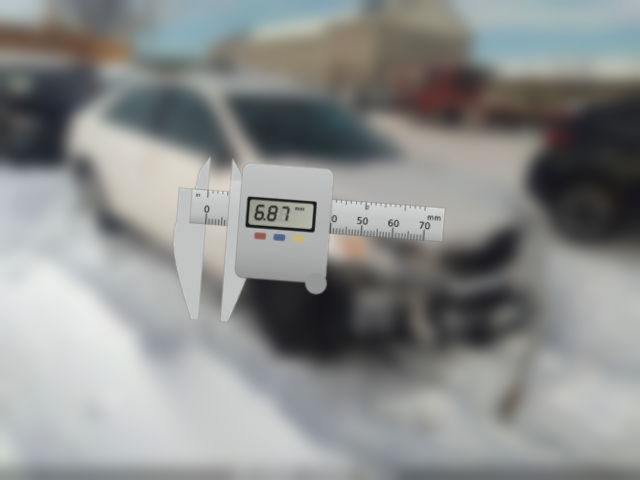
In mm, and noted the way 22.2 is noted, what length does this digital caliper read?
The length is 6.87
